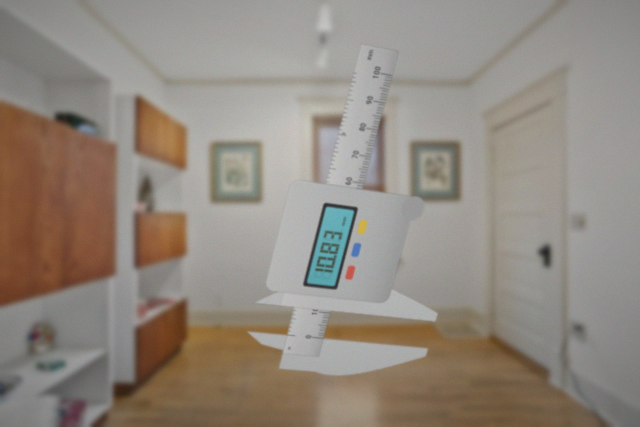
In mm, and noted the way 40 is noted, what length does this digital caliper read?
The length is 10.83
